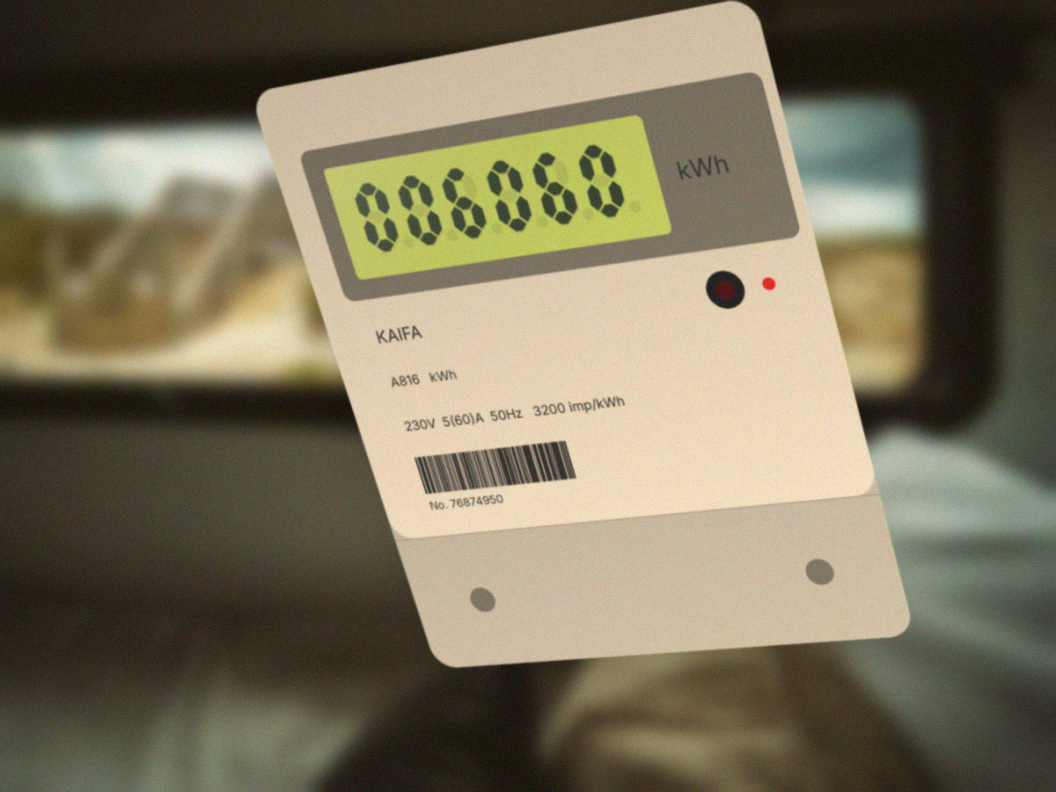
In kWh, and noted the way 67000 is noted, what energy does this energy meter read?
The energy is 6060
